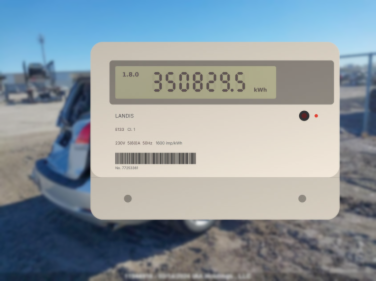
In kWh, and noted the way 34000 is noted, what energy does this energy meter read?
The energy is 350829.5
